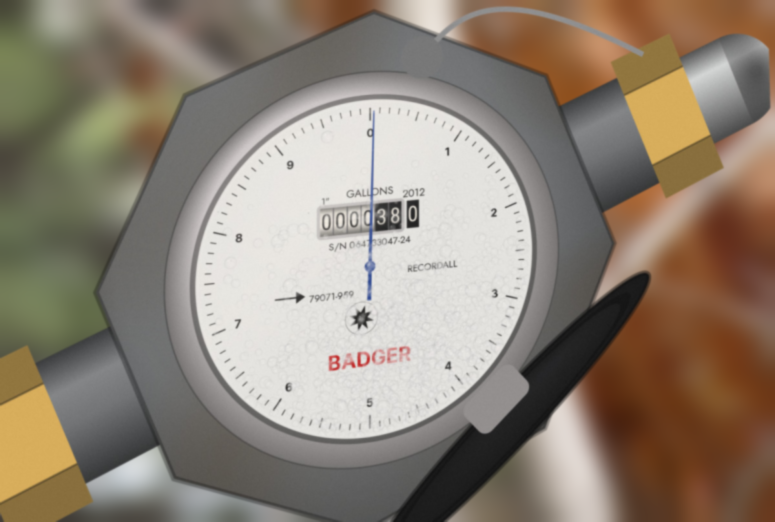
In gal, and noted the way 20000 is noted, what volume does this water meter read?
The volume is 380.0
